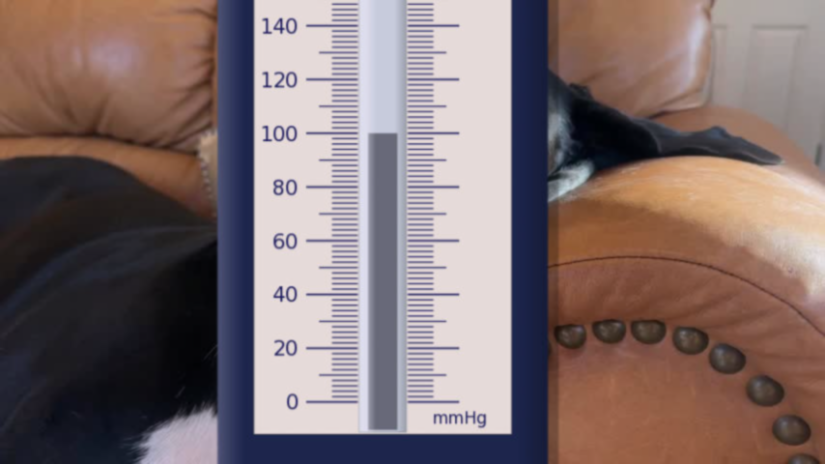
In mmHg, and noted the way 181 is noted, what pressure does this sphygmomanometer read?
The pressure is 100
